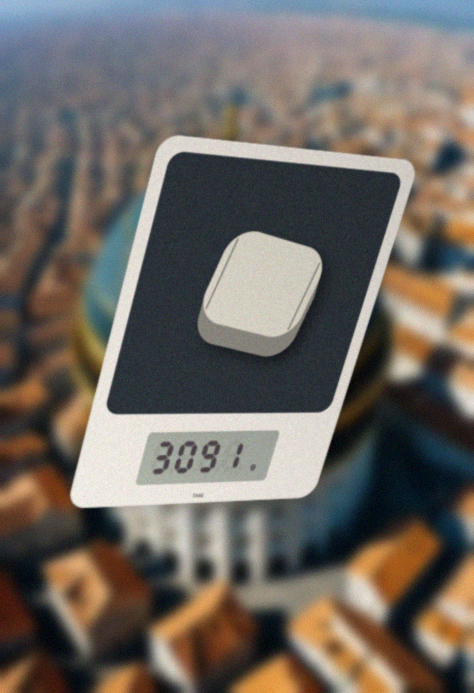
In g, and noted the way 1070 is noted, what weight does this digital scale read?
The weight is 3091
